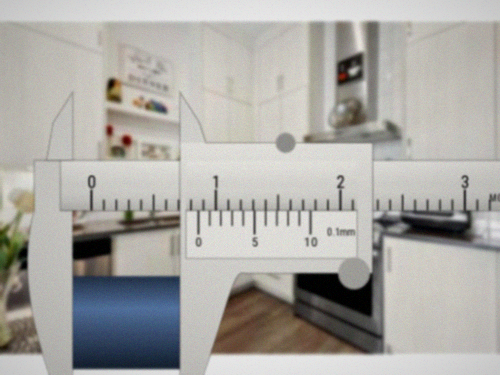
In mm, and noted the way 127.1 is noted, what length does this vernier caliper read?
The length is 8.6
